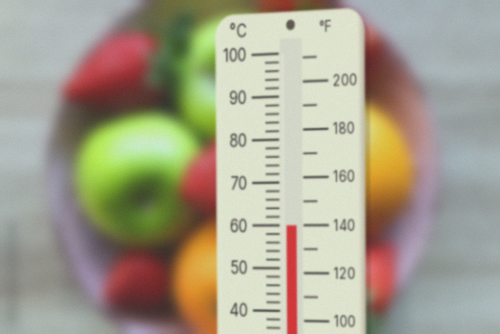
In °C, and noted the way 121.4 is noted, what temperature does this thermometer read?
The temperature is 60
